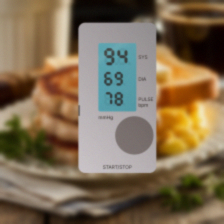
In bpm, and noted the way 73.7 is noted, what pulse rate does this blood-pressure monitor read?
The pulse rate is 78
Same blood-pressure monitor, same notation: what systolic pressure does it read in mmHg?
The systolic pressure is 94
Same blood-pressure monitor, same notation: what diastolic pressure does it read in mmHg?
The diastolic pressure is 69
